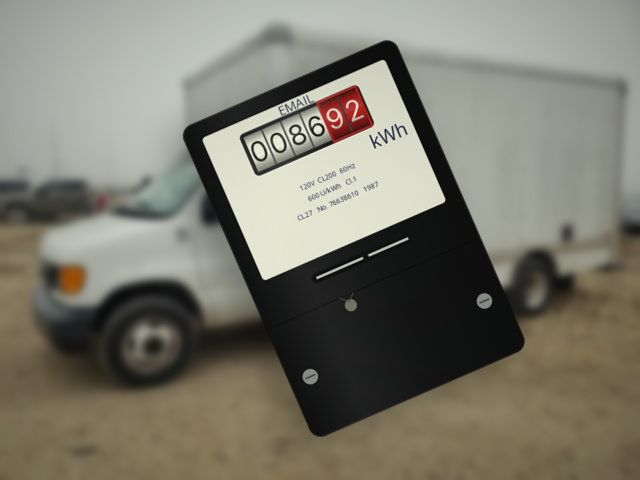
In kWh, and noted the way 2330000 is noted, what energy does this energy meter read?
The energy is 86.92
